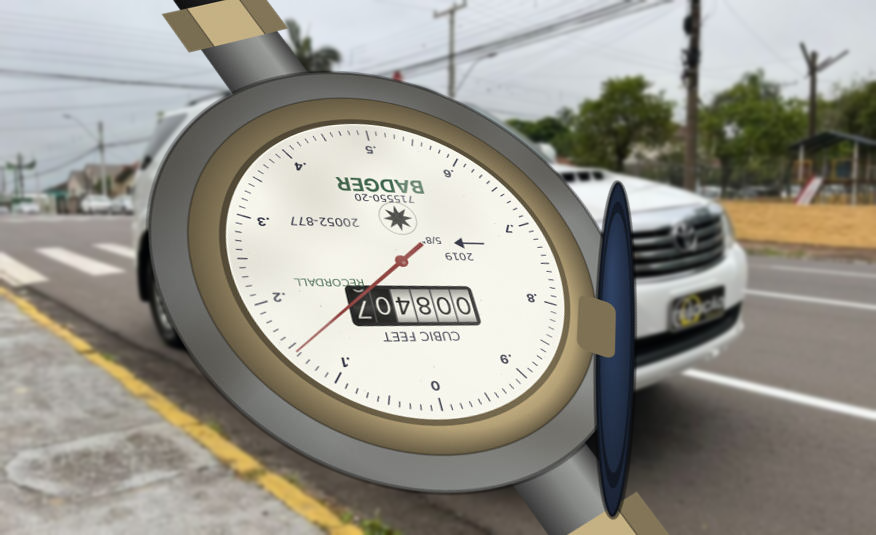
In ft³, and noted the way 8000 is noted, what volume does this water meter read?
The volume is 8407.14
